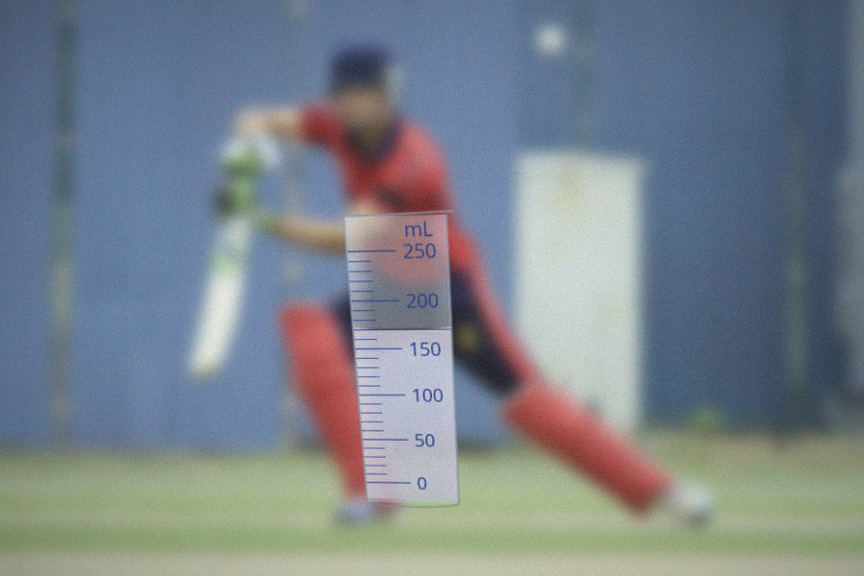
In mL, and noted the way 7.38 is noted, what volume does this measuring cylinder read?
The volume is 170
